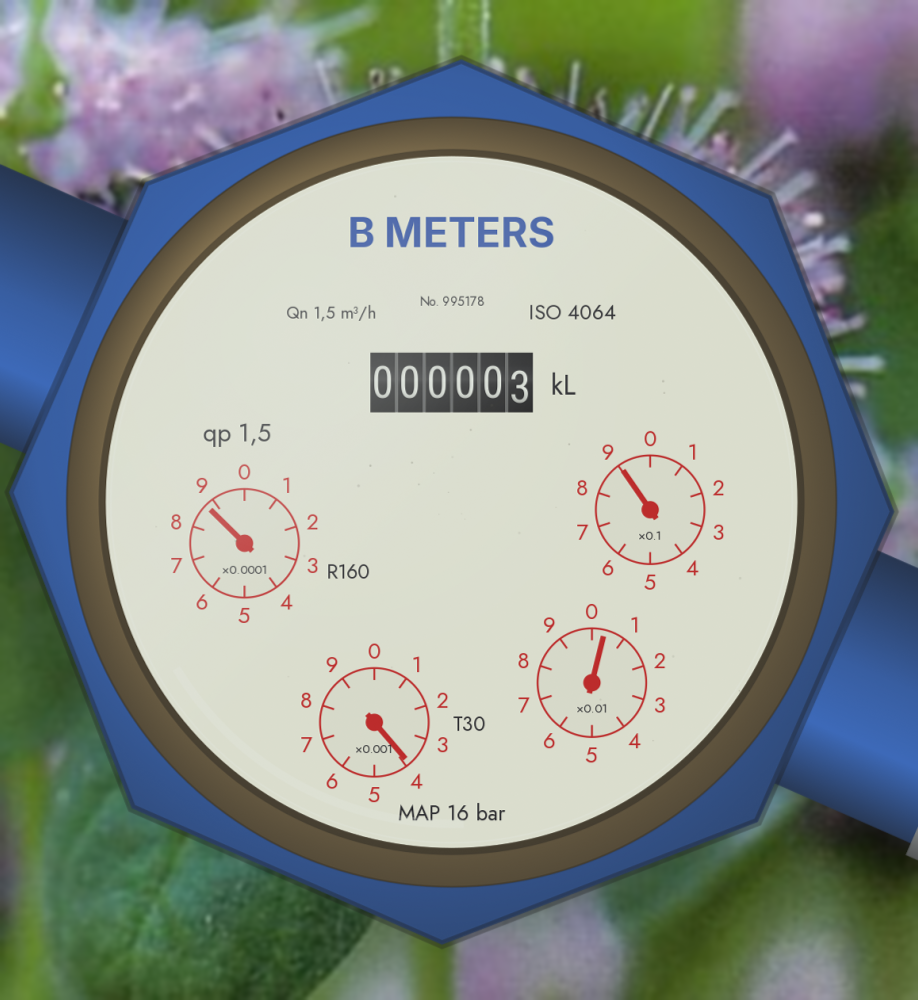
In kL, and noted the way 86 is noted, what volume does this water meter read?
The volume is 2.9038
